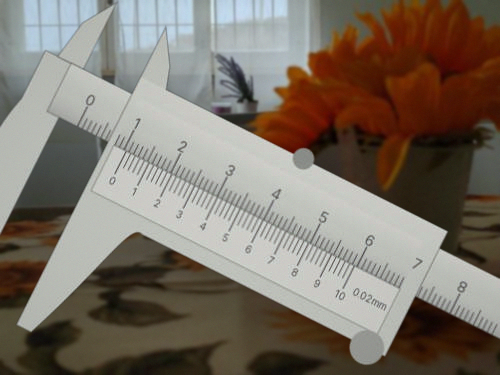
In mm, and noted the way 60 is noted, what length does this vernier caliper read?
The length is 10.5
